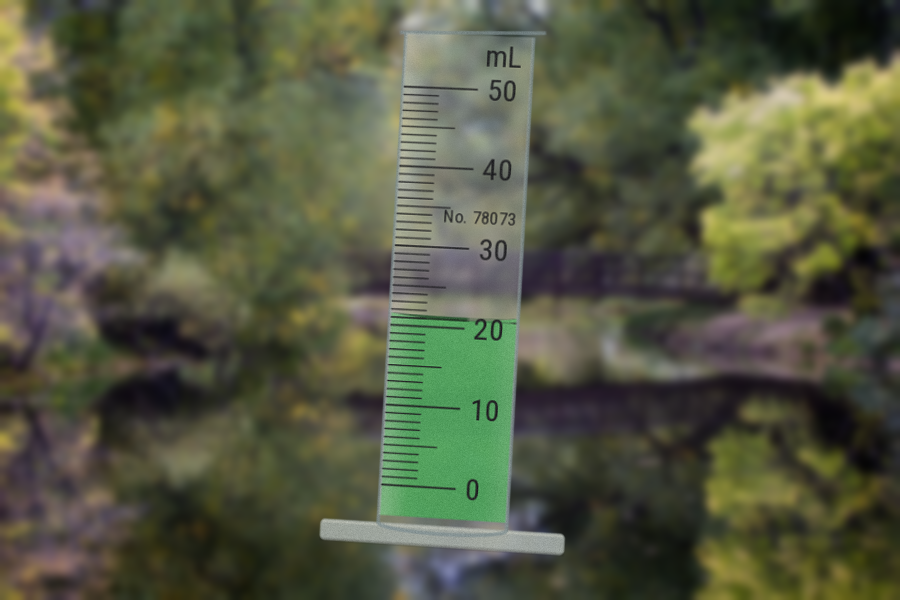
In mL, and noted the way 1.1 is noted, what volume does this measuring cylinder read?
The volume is 21
